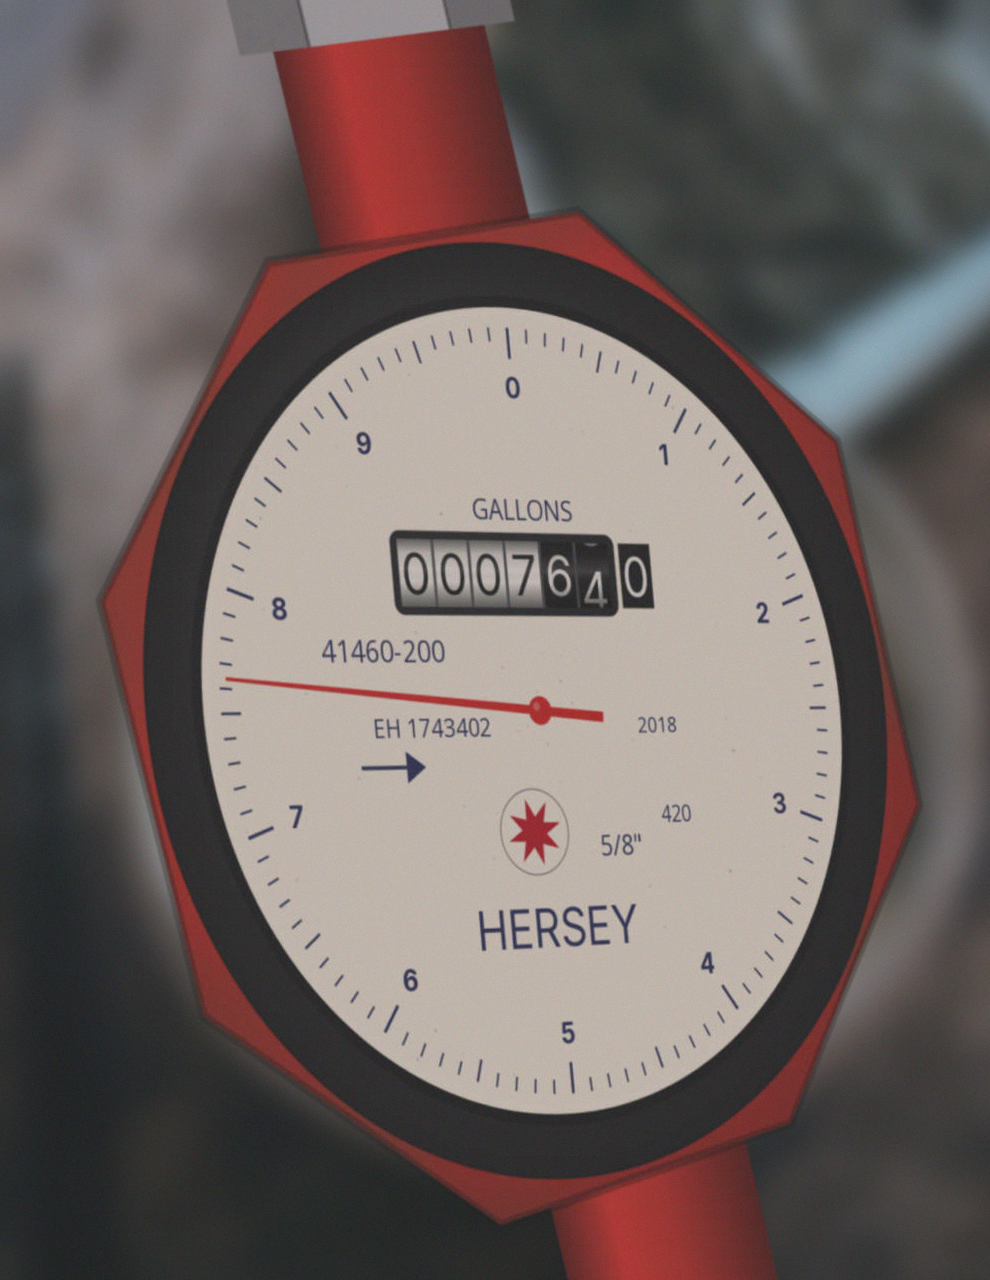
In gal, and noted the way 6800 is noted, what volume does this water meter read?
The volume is 7637.6
